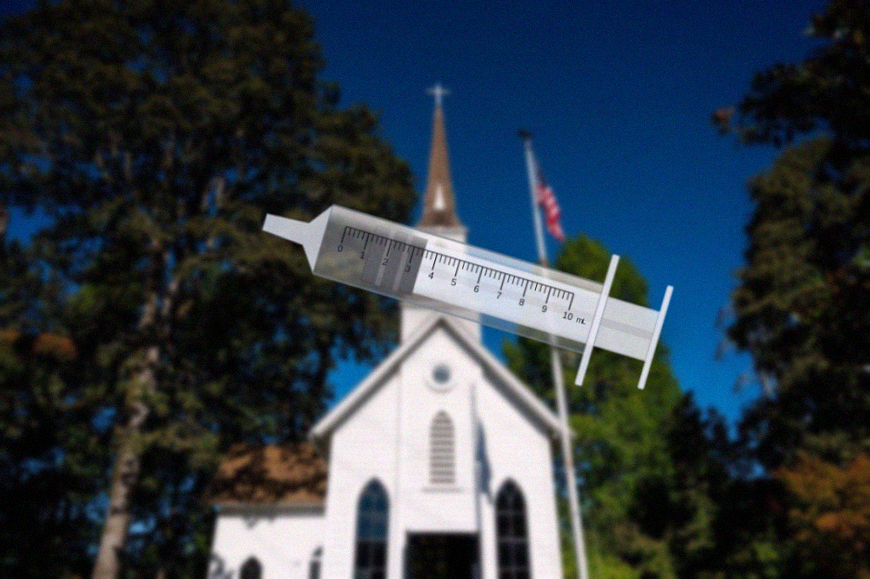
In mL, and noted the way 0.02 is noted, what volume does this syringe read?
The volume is 1.2
